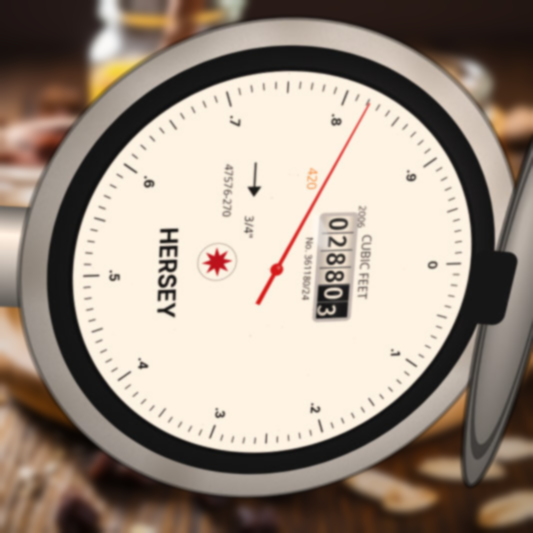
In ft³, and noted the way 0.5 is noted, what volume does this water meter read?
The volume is 28802.82
